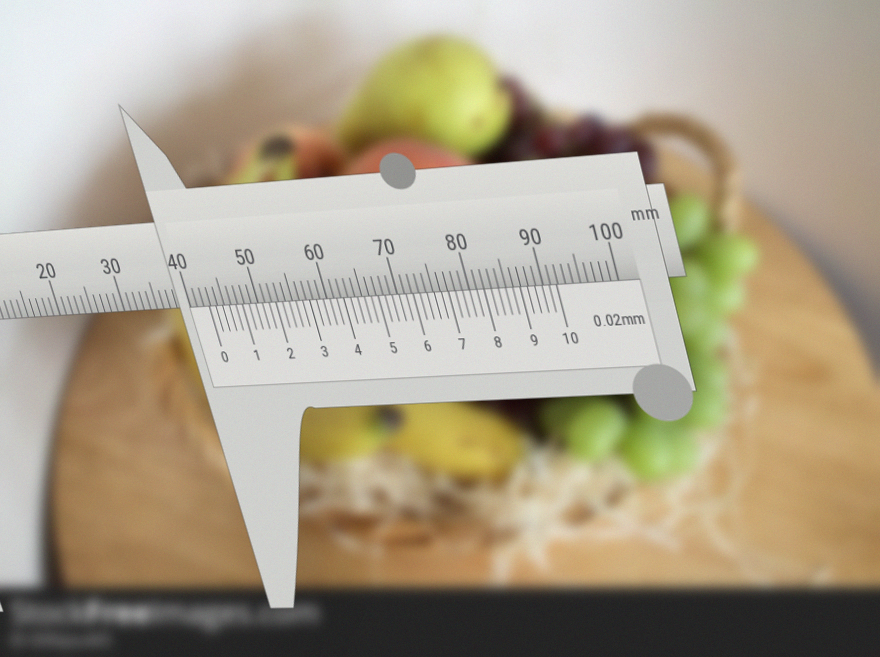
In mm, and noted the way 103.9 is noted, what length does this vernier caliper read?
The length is 42.8
